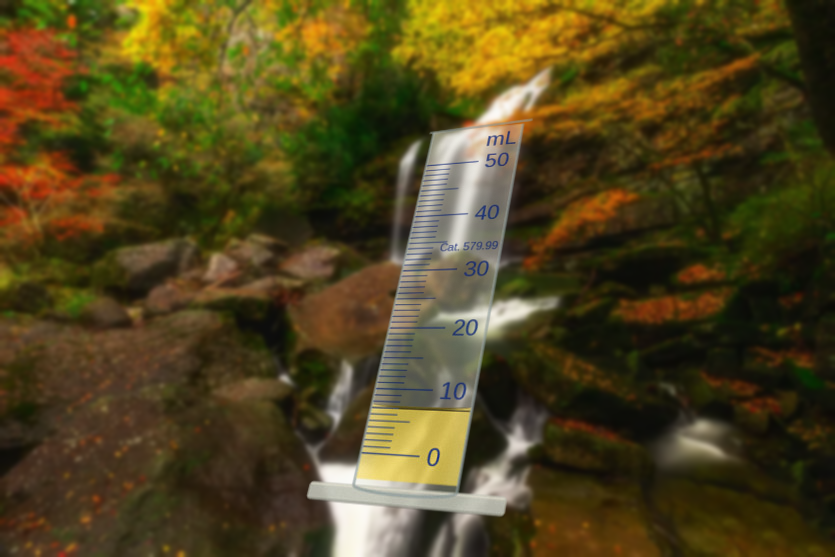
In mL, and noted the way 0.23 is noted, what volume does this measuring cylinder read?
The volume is 7
